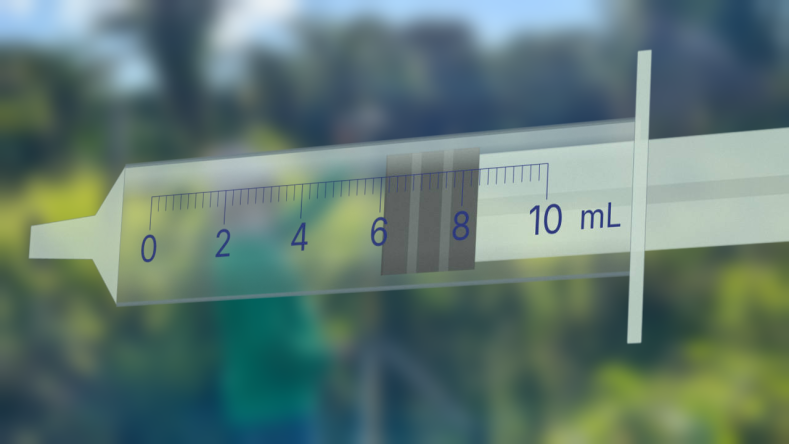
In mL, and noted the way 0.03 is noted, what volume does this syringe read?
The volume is 6.1
